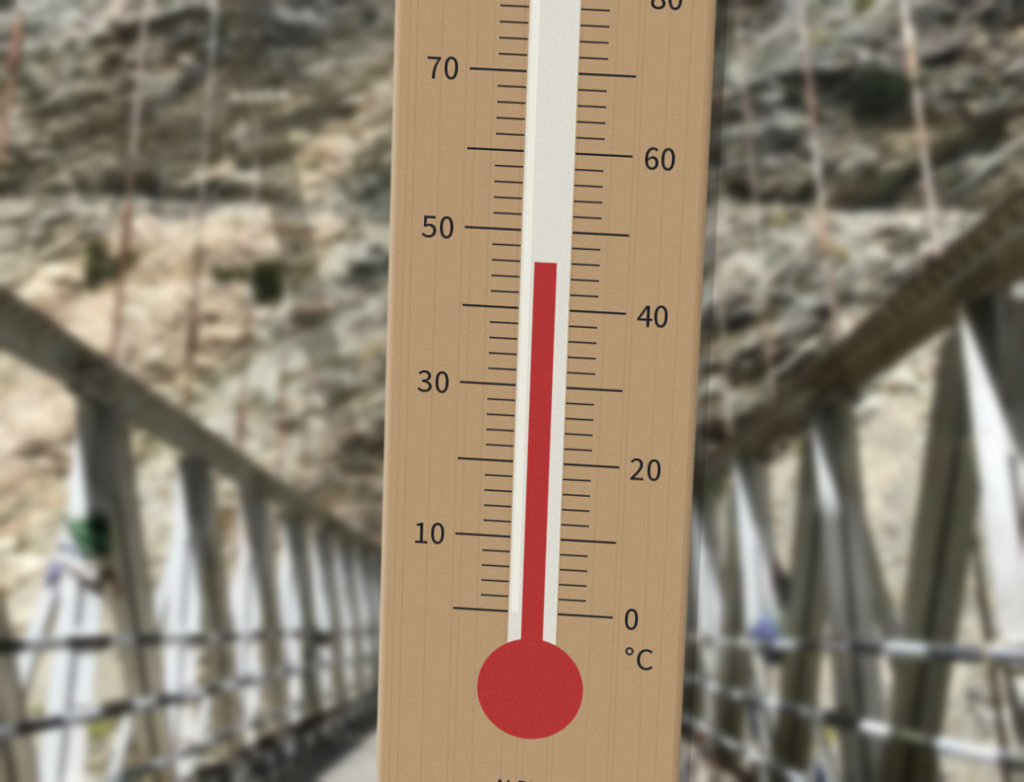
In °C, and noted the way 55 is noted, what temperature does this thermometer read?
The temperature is 46
